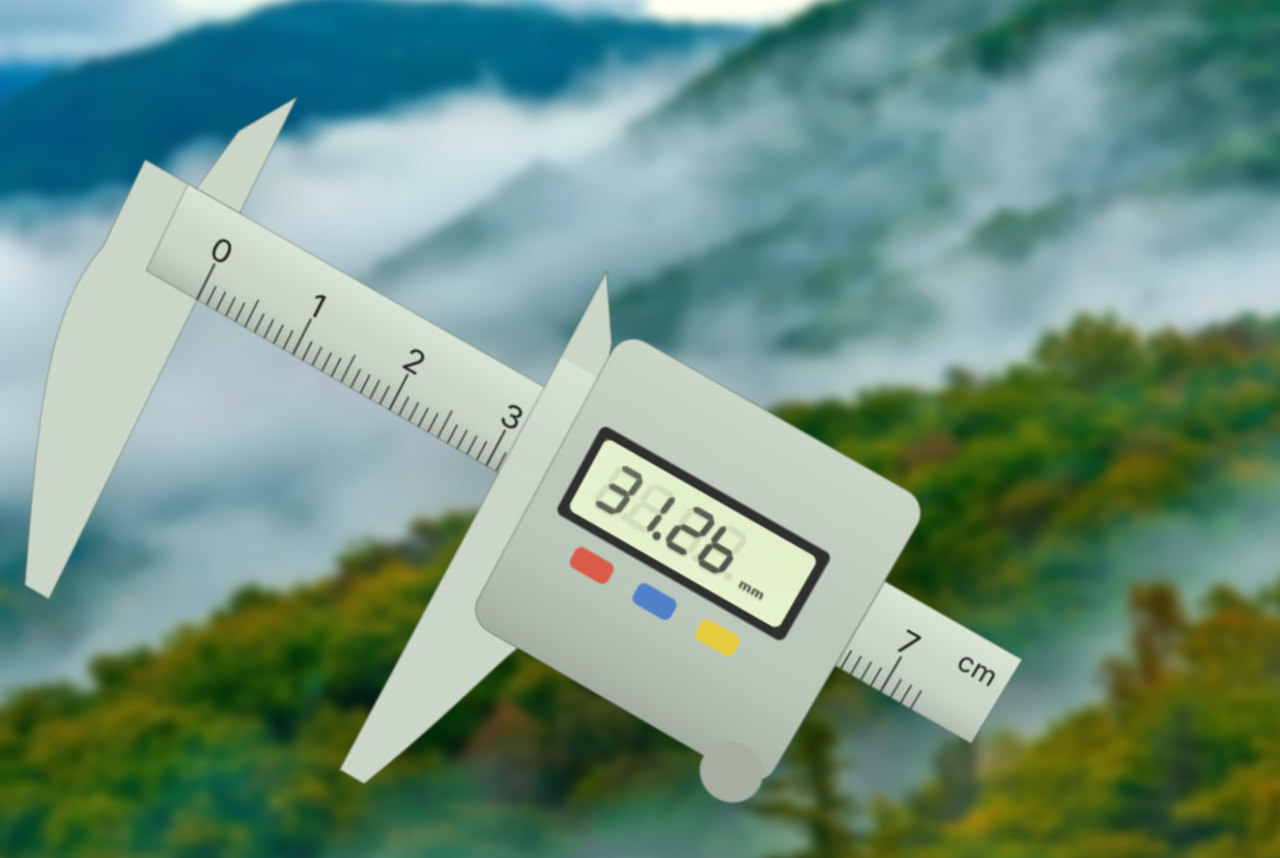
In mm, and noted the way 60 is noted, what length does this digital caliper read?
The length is 31.26
